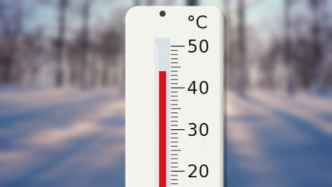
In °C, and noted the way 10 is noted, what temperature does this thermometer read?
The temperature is 44
